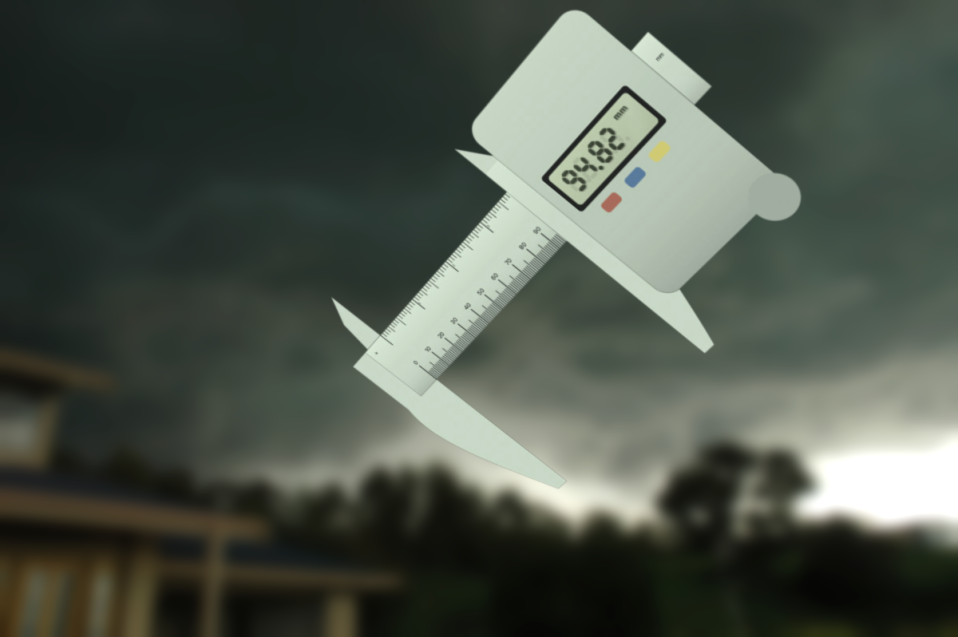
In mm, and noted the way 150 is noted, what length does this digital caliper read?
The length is 94.82
